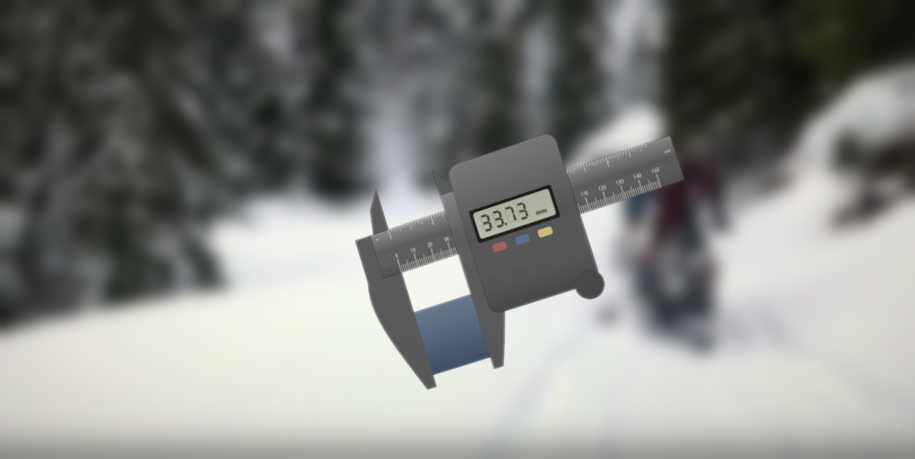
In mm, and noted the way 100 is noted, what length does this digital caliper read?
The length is 33.73
